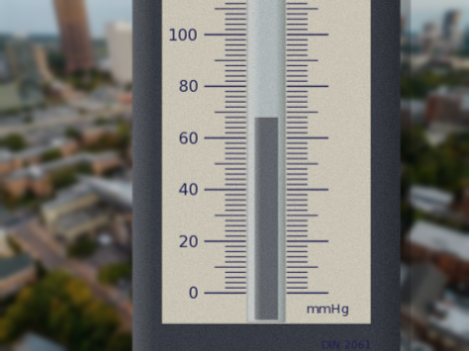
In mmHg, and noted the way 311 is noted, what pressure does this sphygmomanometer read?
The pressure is 68
